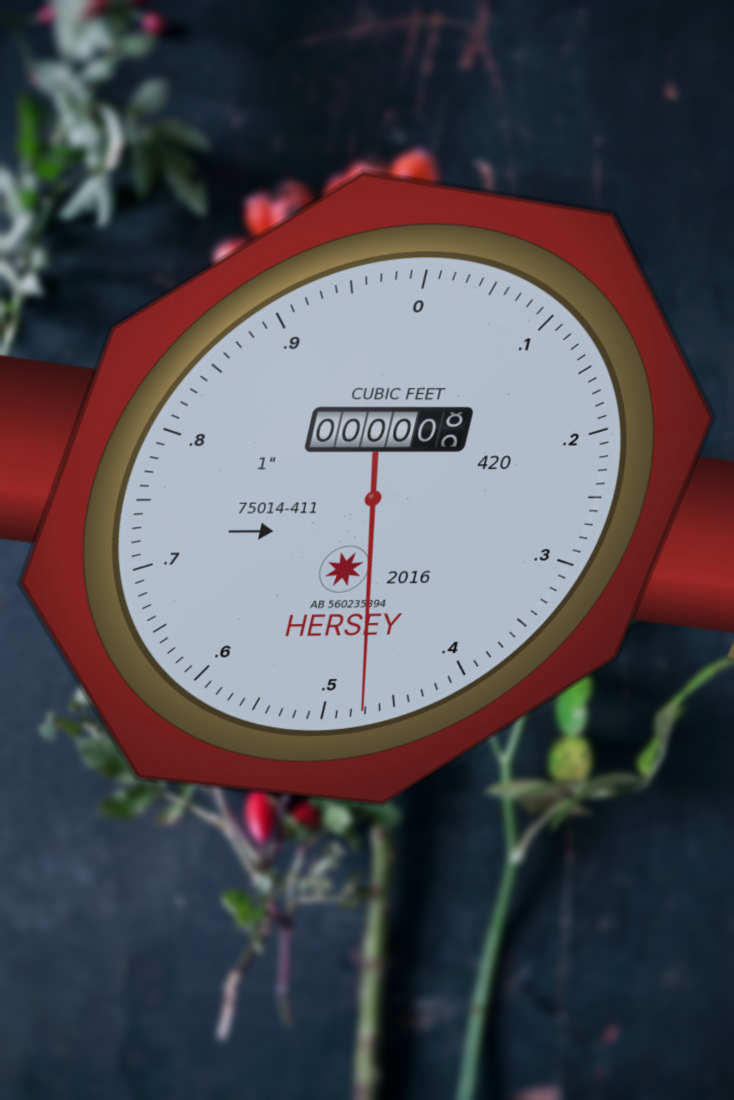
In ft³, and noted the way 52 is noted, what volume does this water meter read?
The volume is 8.47
